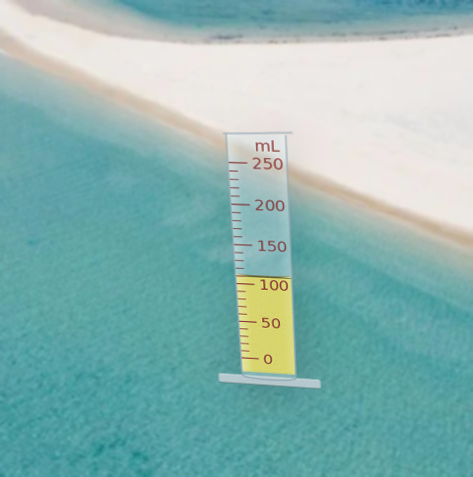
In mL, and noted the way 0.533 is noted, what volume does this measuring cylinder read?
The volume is 110
